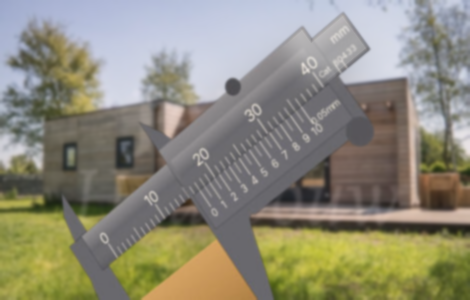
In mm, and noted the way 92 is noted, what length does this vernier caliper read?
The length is 17.0
